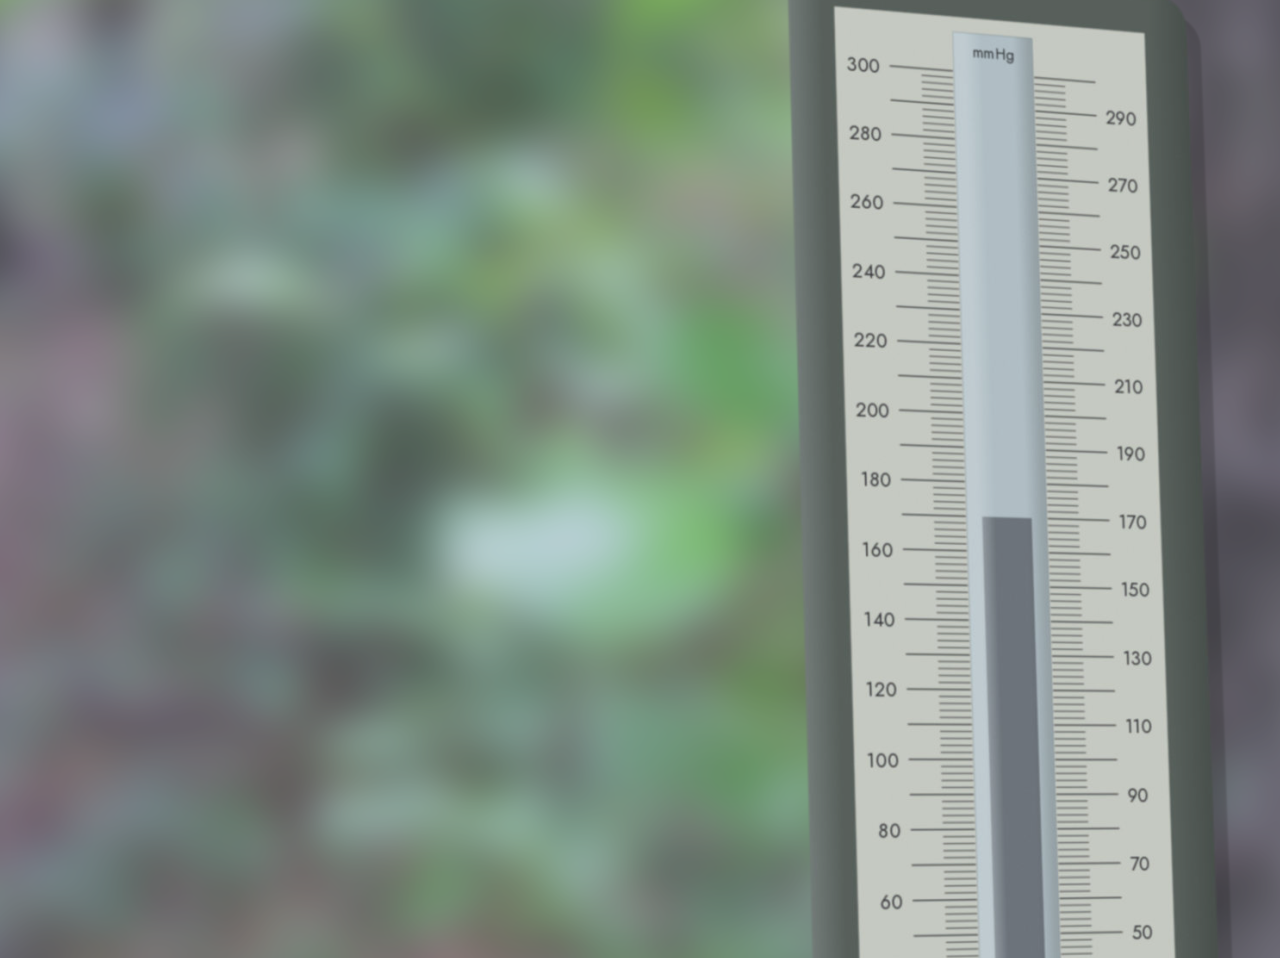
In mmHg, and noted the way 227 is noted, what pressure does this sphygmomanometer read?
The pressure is 170
